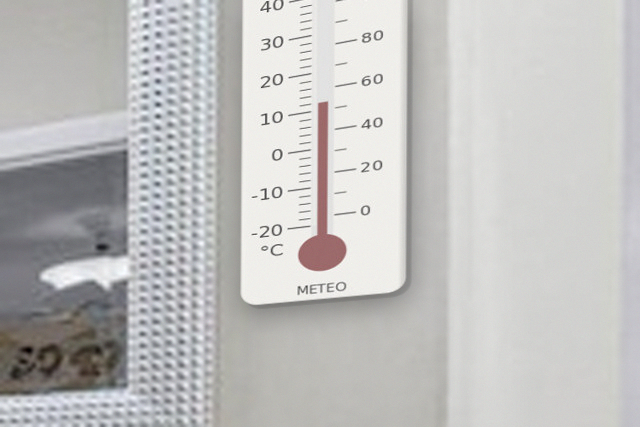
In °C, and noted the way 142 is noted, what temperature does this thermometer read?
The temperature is 12
